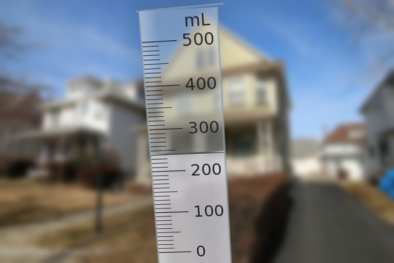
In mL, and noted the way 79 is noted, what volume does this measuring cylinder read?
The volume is 240
